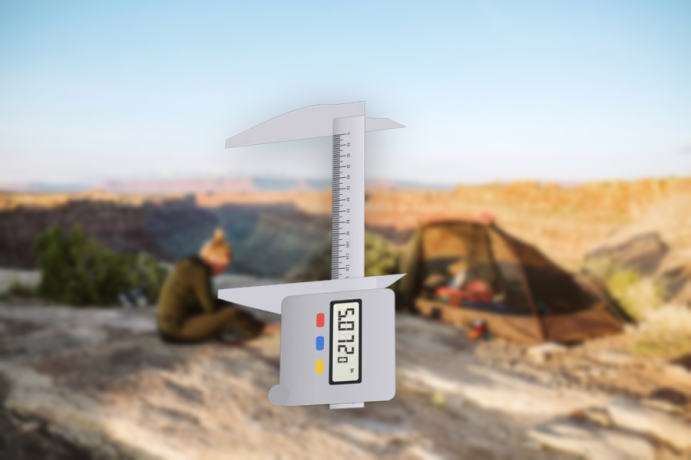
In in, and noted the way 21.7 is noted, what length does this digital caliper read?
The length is 5.0720
